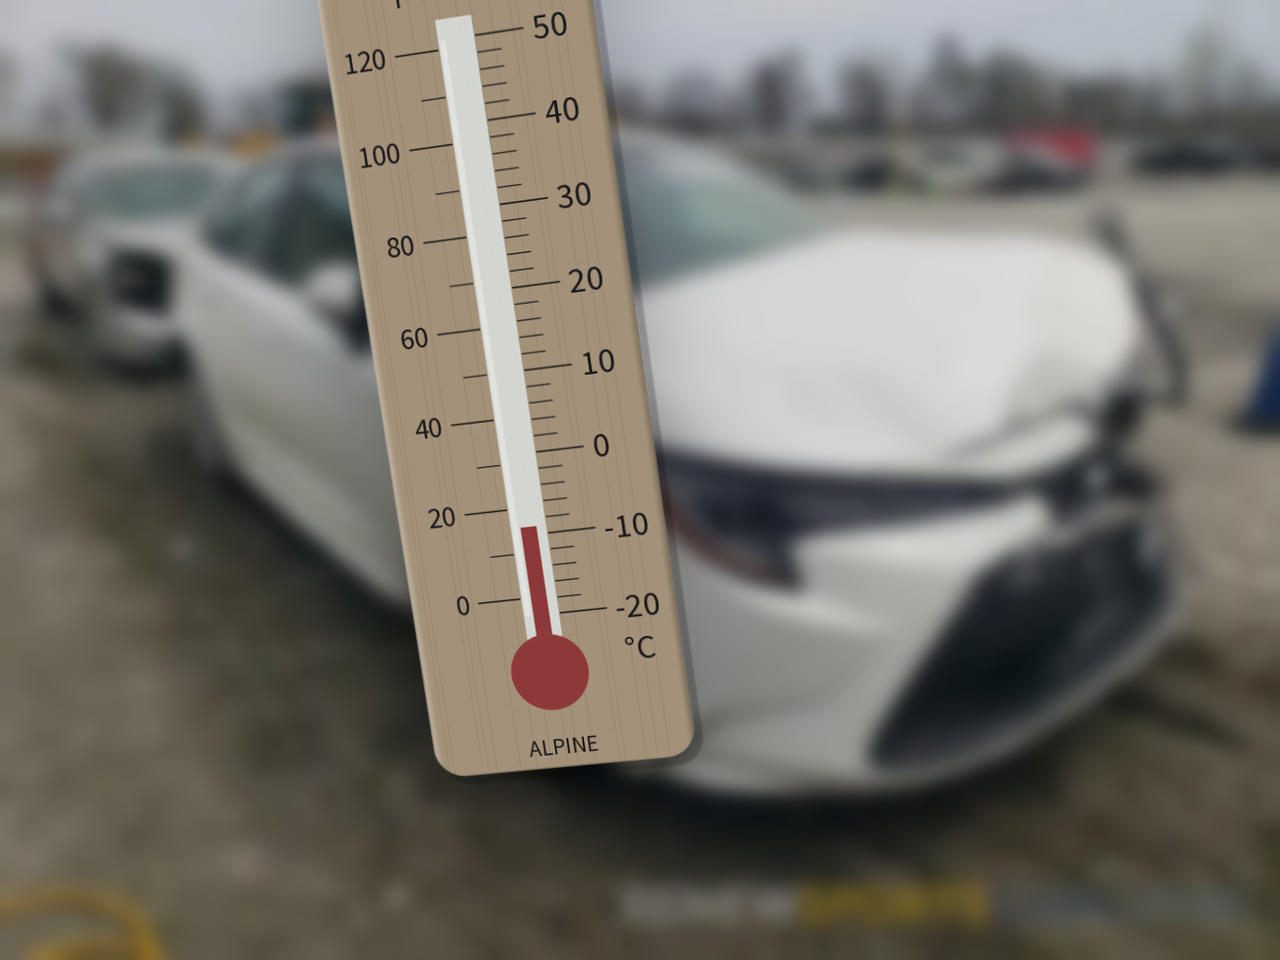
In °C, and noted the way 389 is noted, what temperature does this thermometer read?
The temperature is -9
